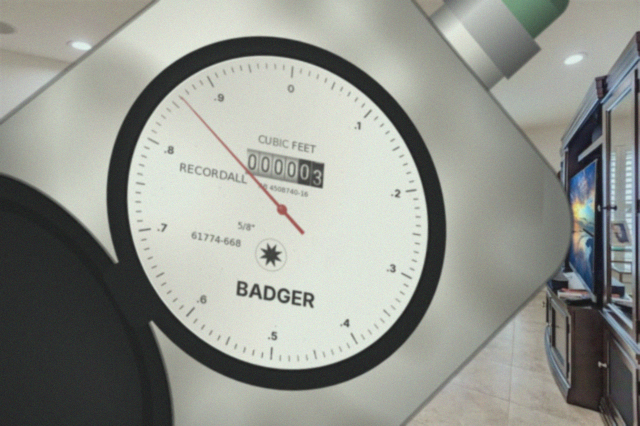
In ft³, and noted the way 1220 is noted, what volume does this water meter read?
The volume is 2.86
